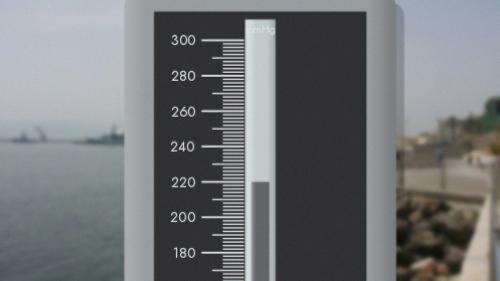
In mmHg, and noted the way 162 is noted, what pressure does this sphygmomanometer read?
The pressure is 220
